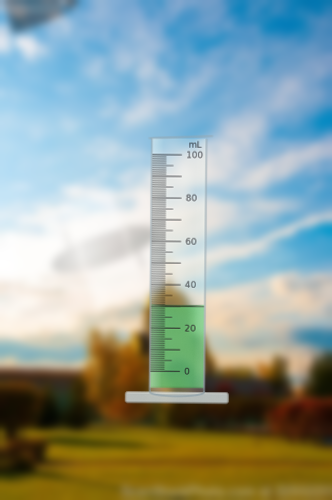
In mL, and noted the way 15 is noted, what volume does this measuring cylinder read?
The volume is 30
